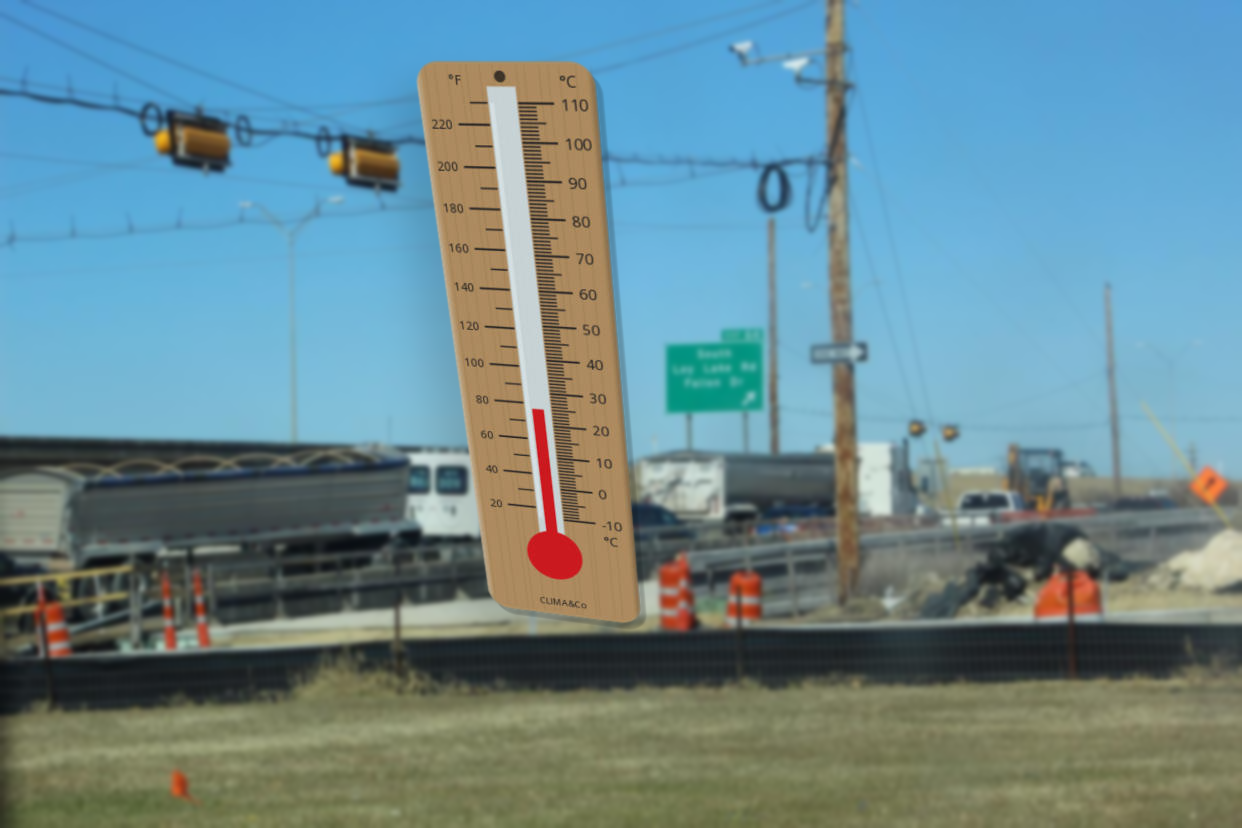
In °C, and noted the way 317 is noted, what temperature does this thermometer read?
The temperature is 25
